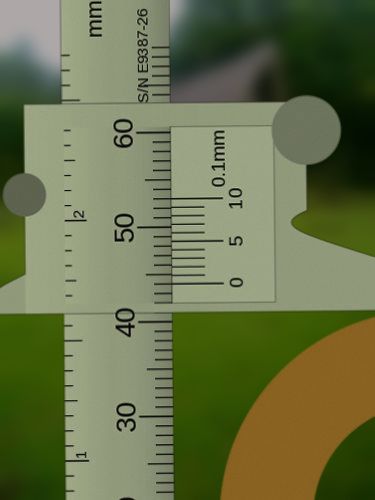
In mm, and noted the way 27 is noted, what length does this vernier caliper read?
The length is 44.0
